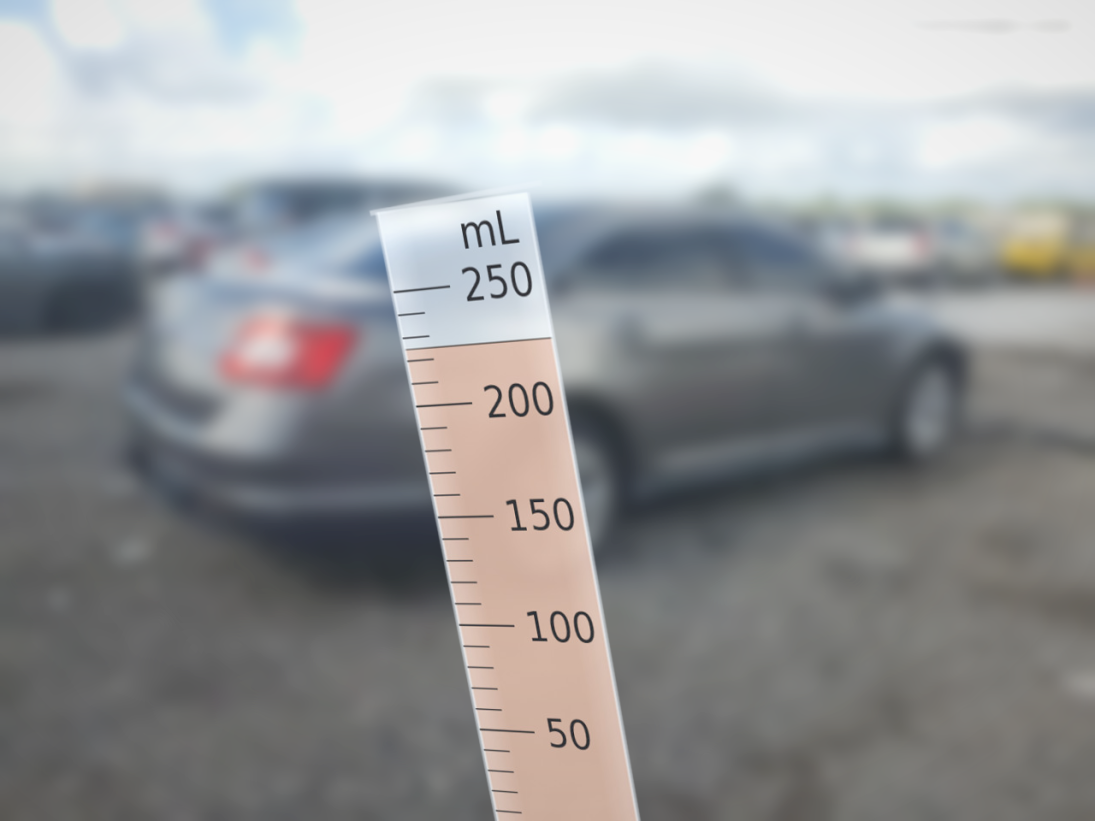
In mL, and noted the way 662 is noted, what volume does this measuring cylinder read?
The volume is 225
